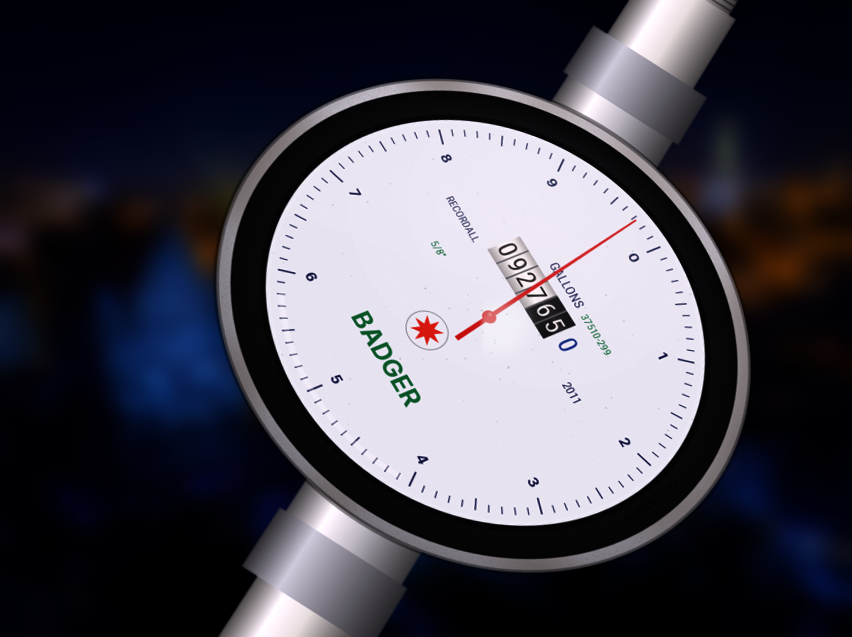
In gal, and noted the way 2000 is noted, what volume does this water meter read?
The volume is 927649.7
